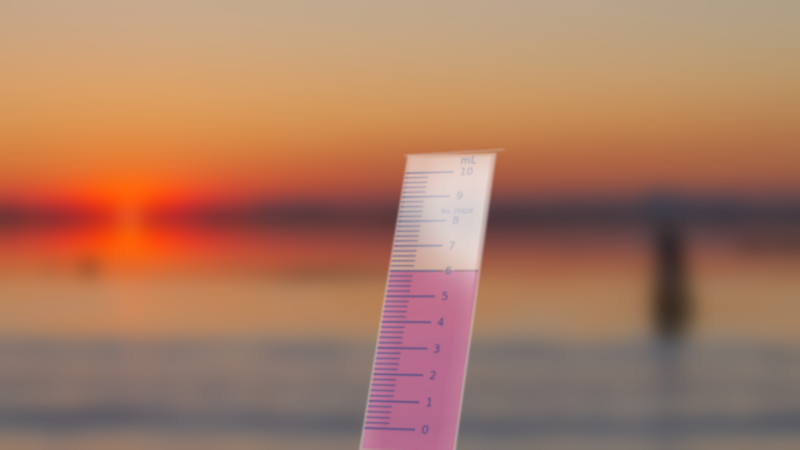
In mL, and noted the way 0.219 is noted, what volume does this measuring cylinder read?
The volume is 6
